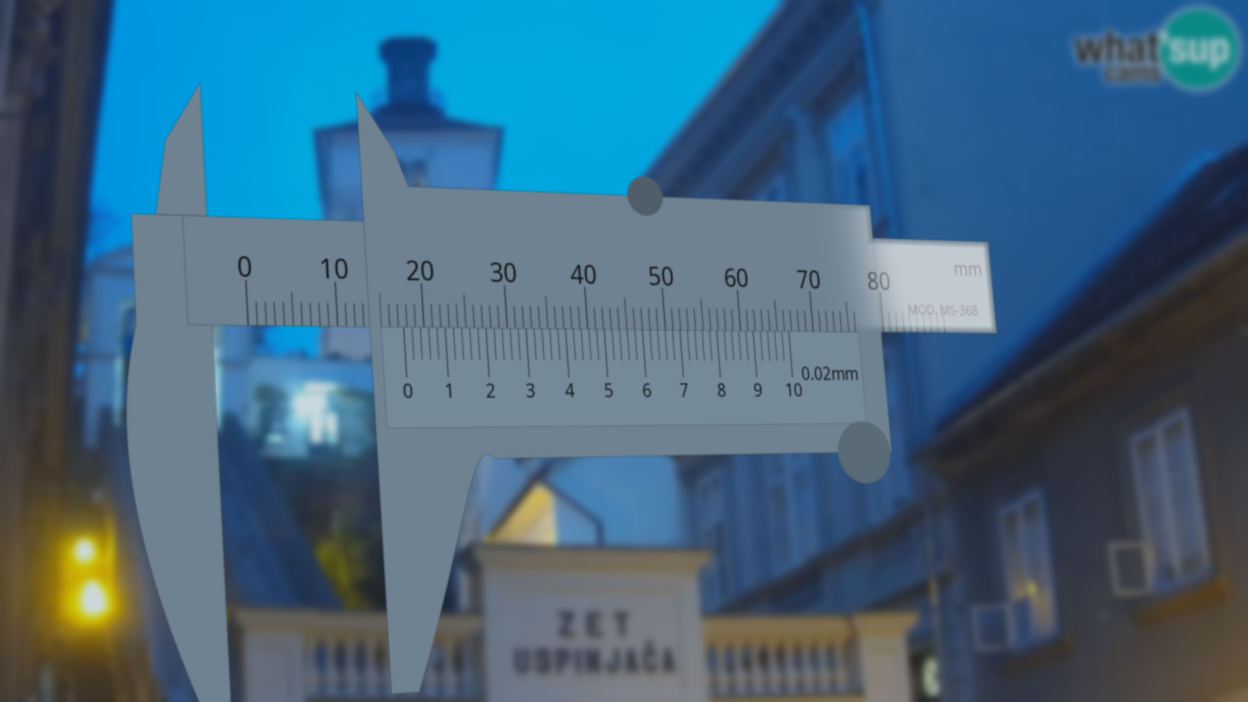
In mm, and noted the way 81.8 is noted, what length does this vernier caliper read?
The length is 17.6
